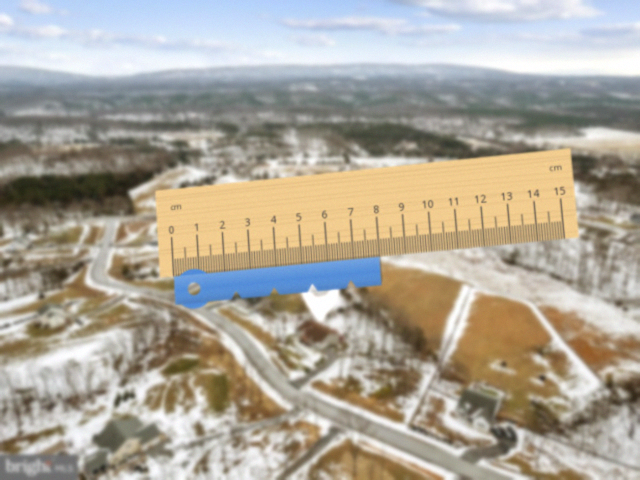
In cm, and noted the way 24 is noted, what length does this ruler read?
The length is 8
